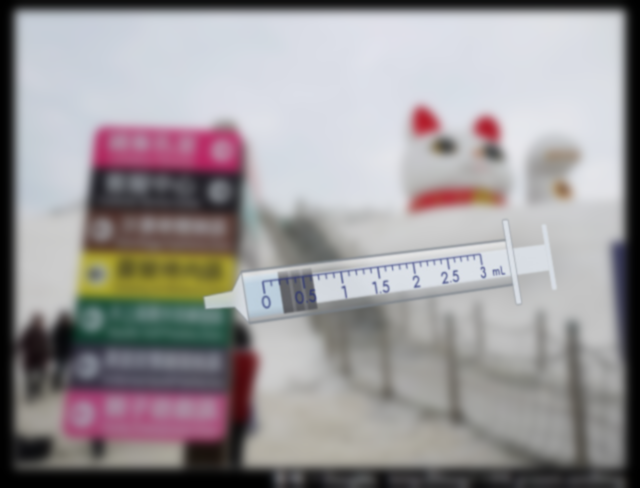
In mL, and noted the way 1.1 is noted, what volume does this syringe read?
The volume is 0.2
